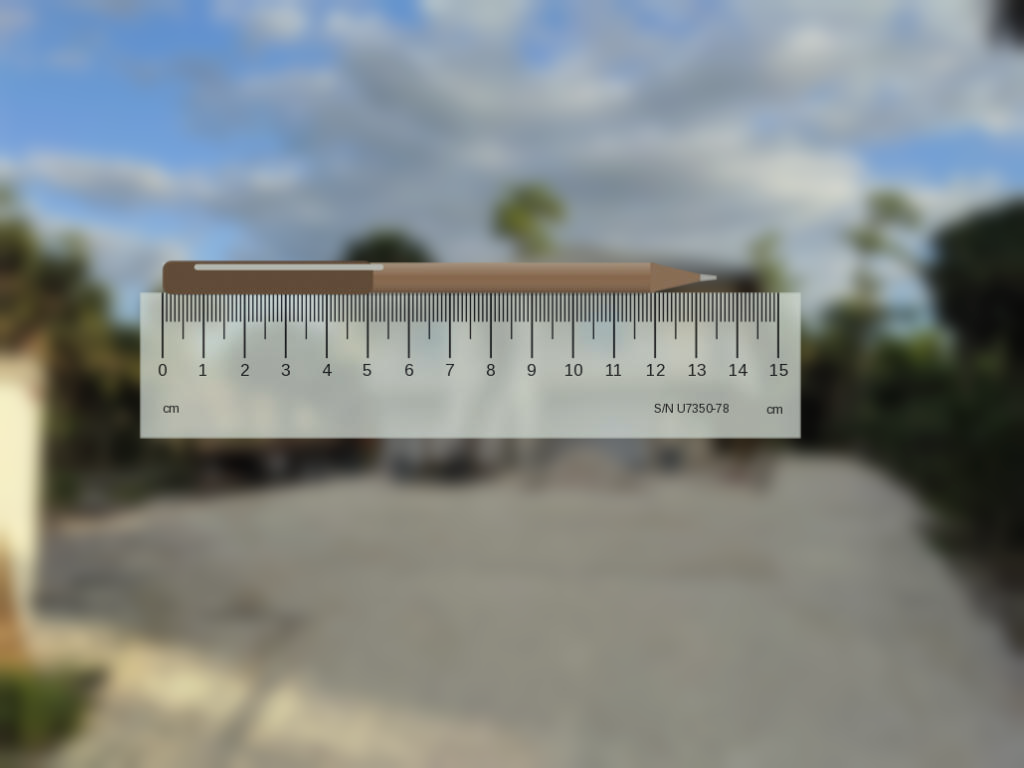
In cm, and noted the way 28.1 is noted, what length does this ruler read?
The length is 13.5
